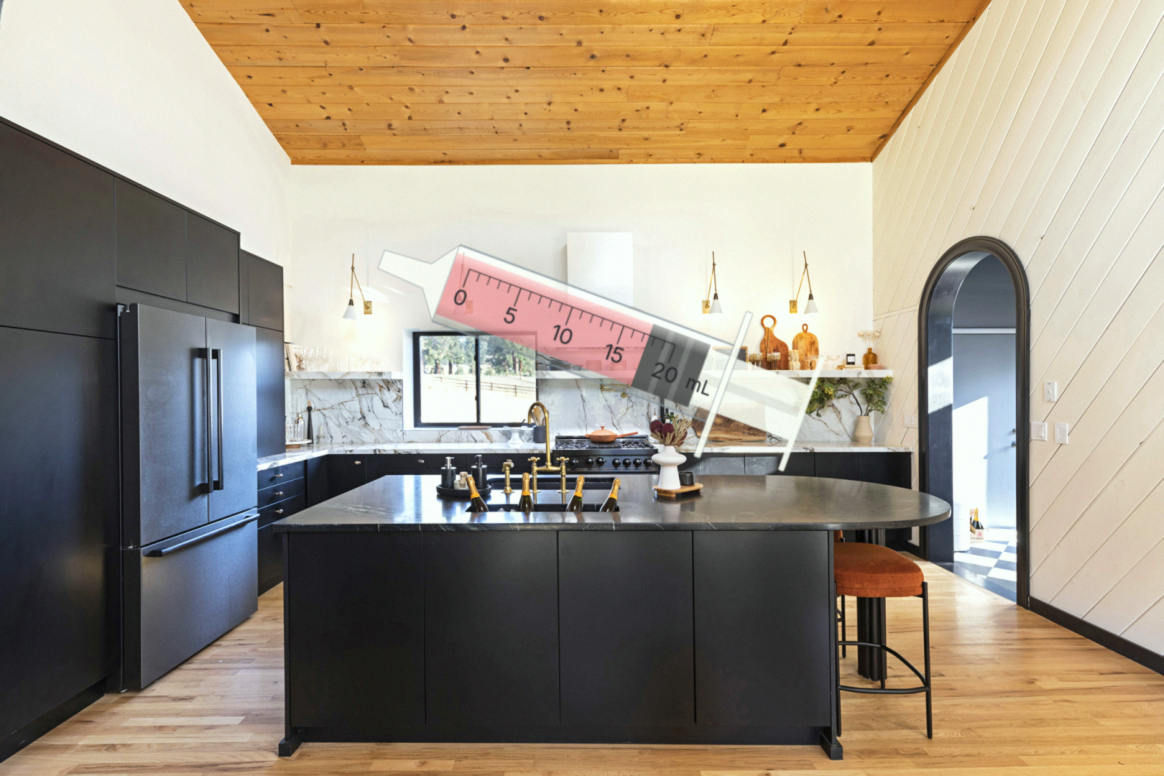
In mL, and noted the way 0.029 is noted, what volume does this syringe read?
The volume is 17.5
